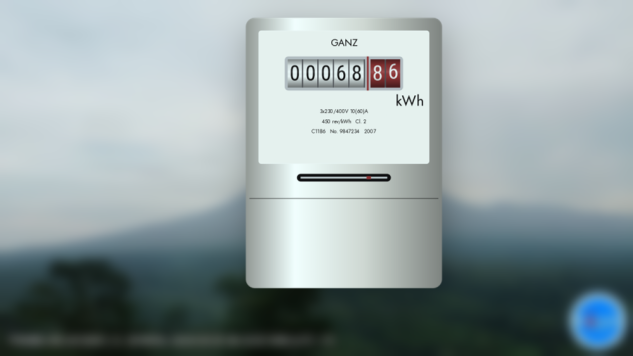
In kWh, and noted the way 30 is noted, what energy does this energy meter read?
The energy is 68.86
